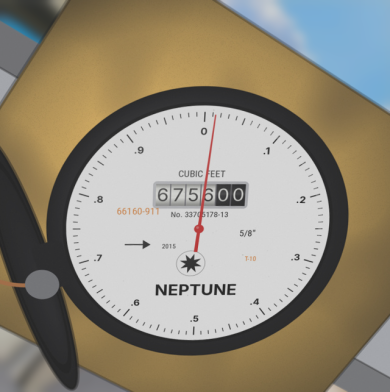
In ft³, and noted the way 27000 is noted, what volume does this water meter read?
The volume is 675600.01
